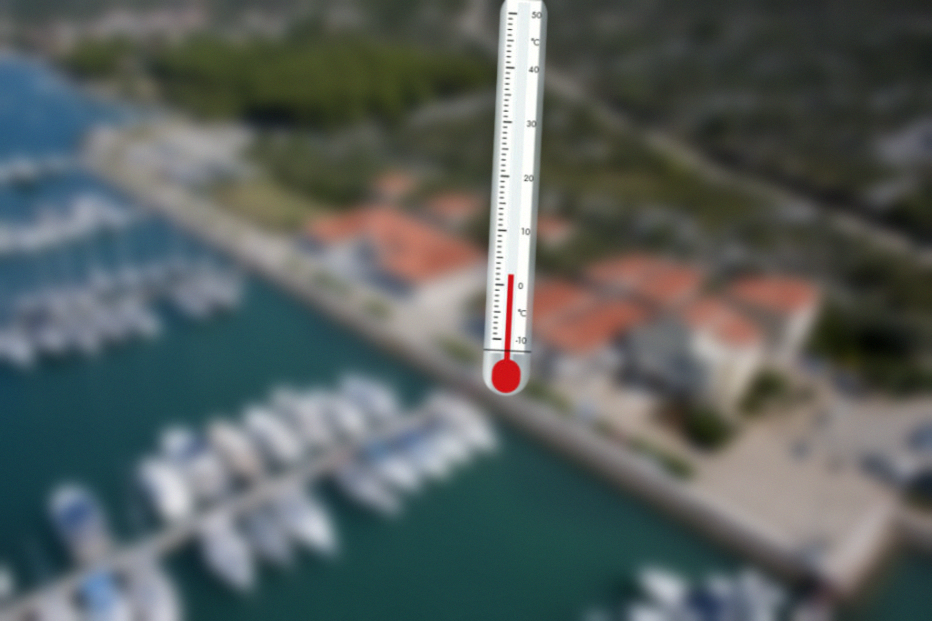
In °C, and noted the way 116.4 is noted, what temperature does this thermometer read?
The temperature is 2
